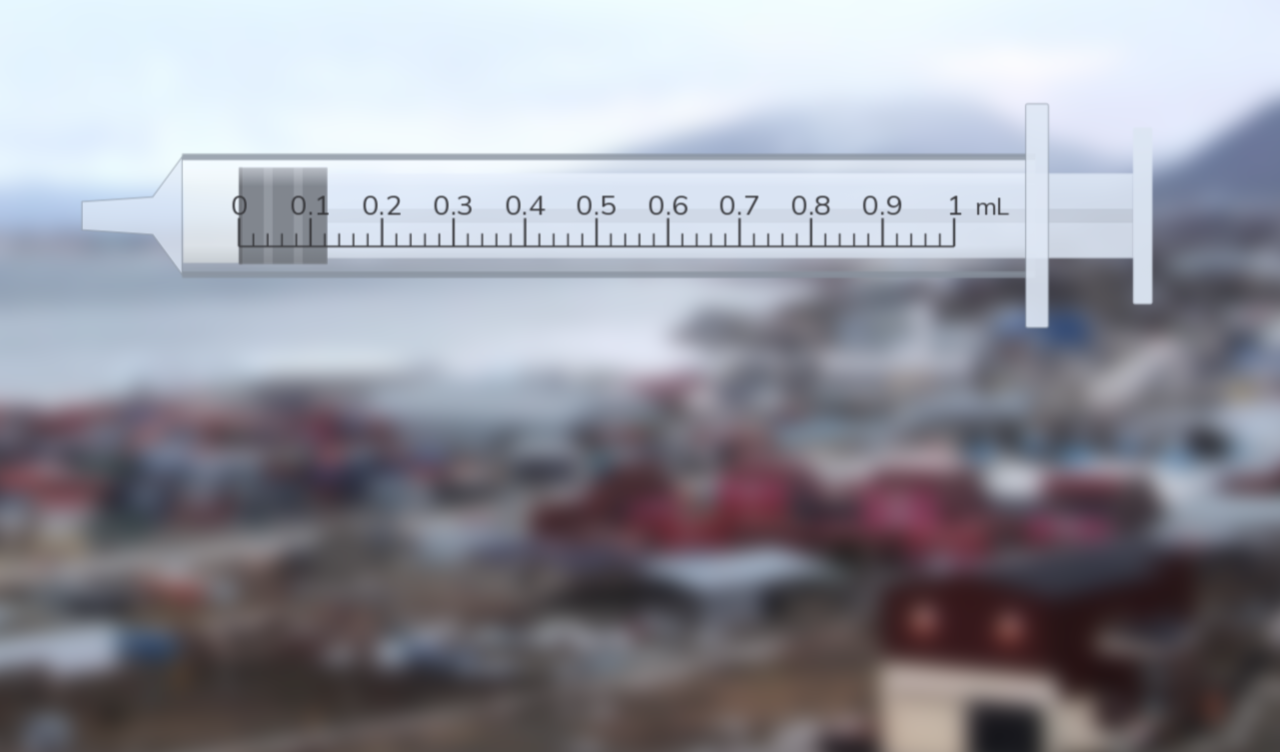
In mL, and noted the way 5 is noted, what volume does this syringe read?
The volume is 0
